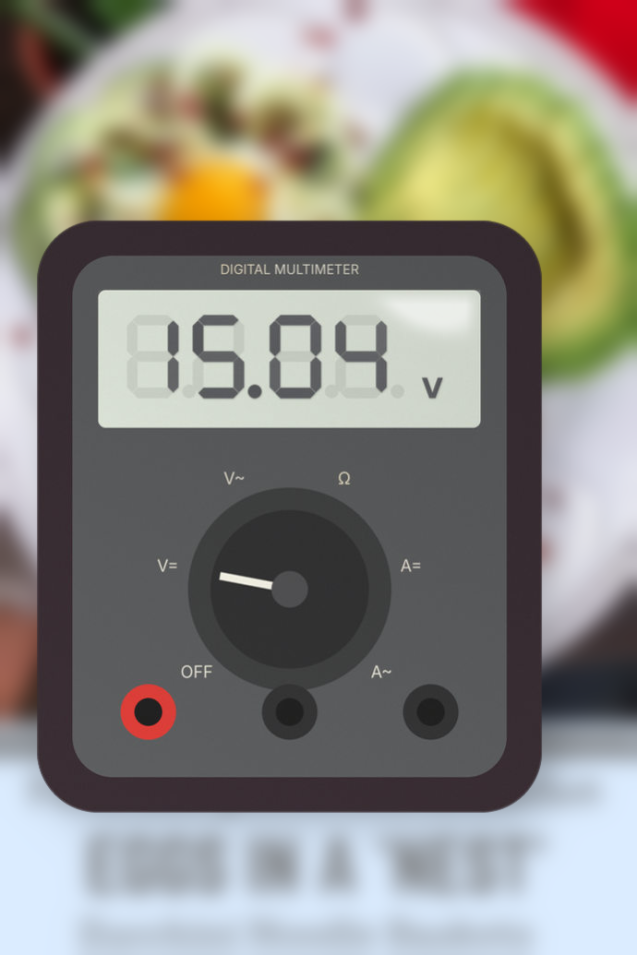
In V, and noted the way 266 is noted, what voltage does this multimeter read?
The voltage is 15.04
